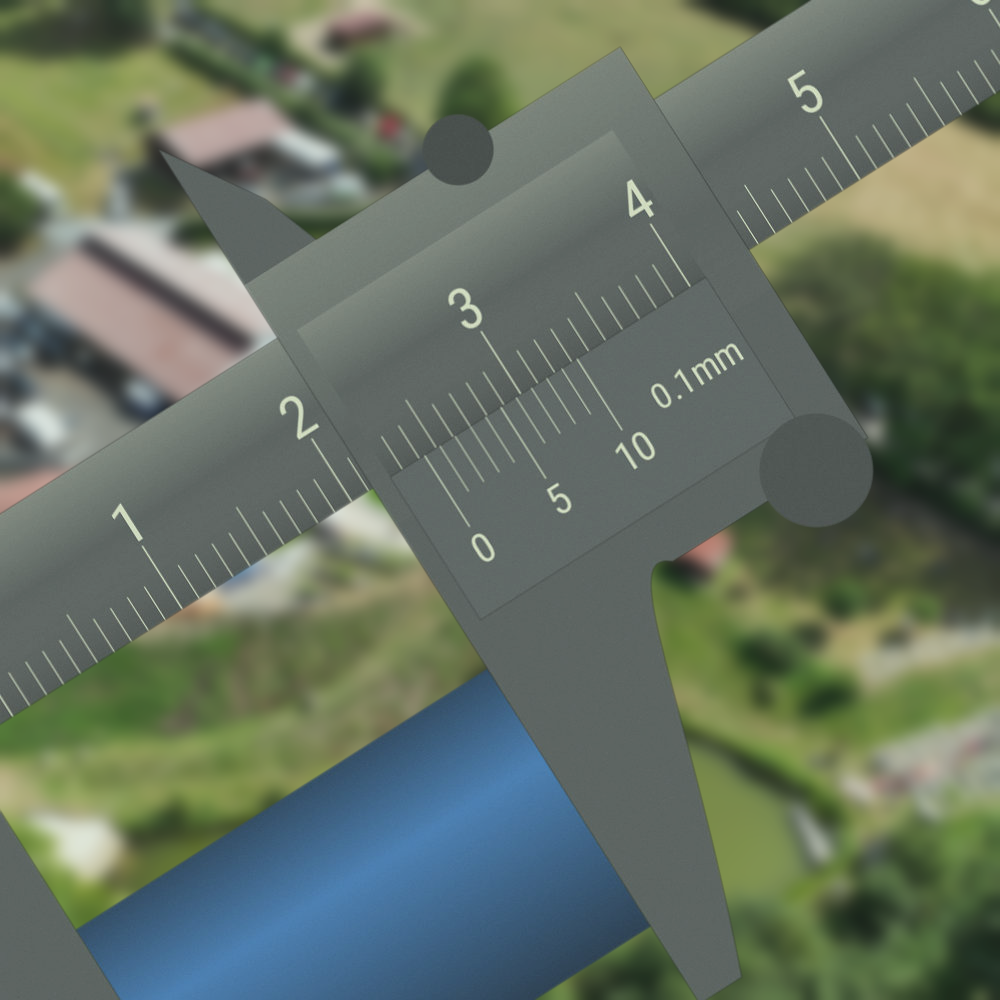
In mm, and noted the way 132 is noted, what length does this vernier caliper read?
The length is 24.3
